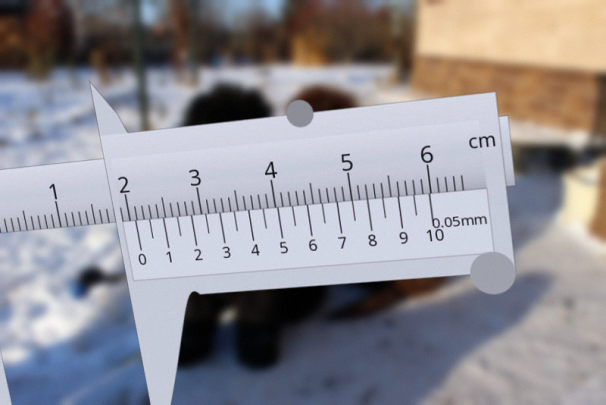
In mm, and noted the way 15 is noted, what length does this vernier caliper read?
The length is 20.8
